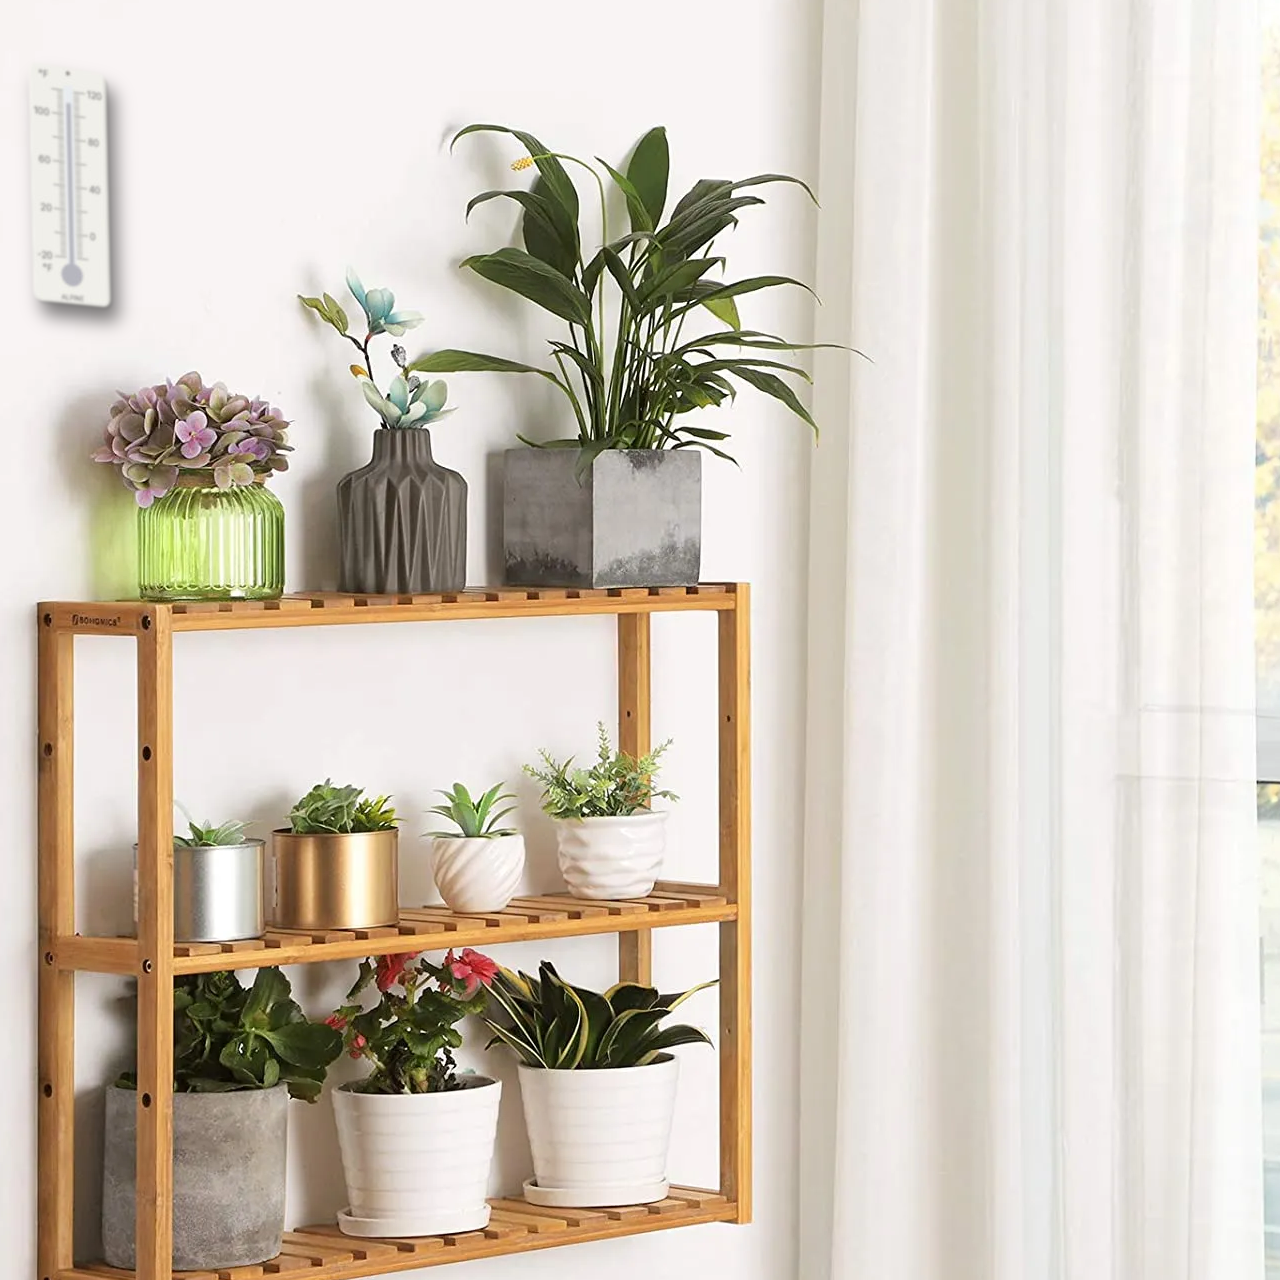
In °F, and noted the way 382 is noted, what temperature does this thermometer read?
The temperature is 110
